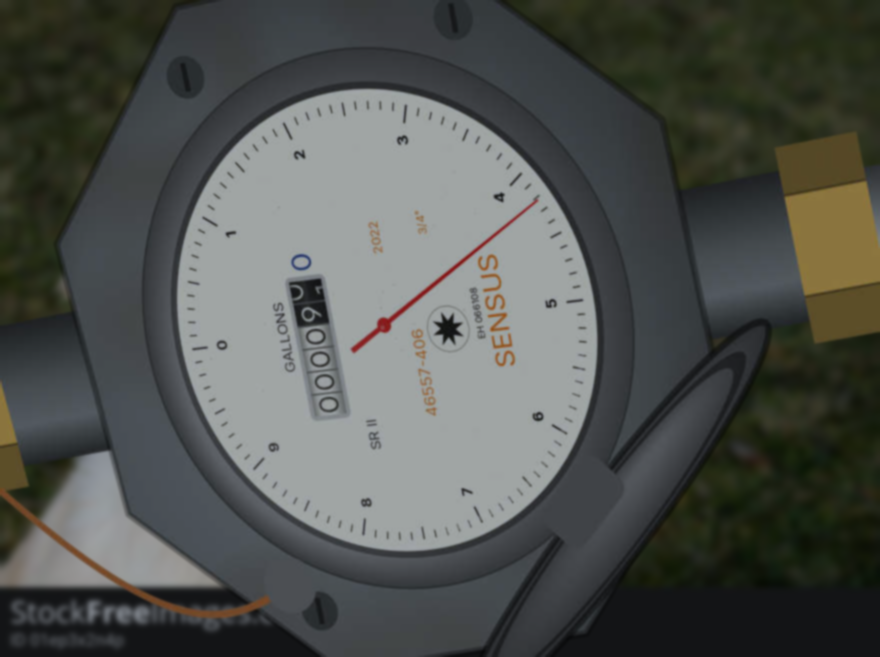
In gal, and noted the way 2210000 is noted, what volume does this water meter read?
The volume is 904.2
